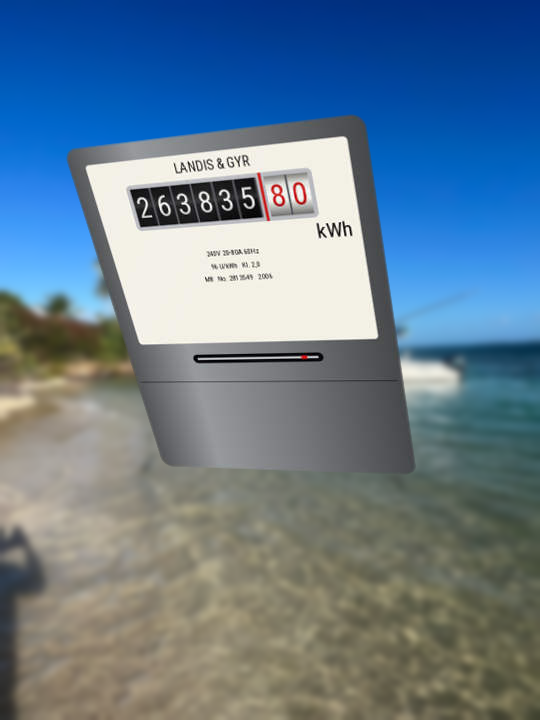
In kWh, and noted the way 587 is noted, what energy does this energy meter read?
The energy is 263835.80
